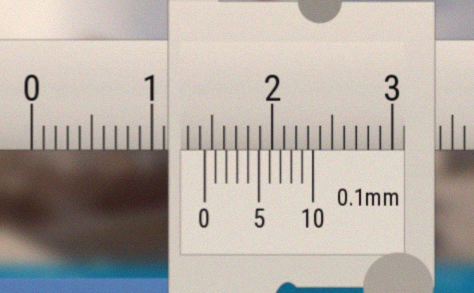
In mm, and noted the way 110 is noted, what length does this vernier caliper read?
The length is 14.4
